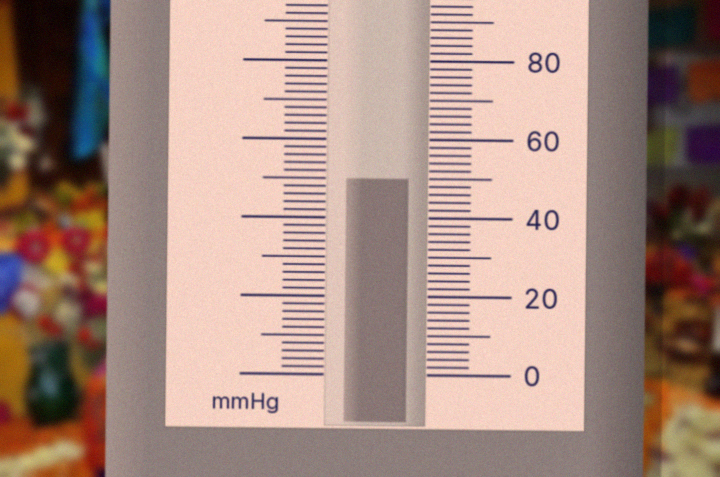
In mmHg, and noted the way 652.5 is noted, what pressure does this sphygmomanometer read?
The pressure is 50
